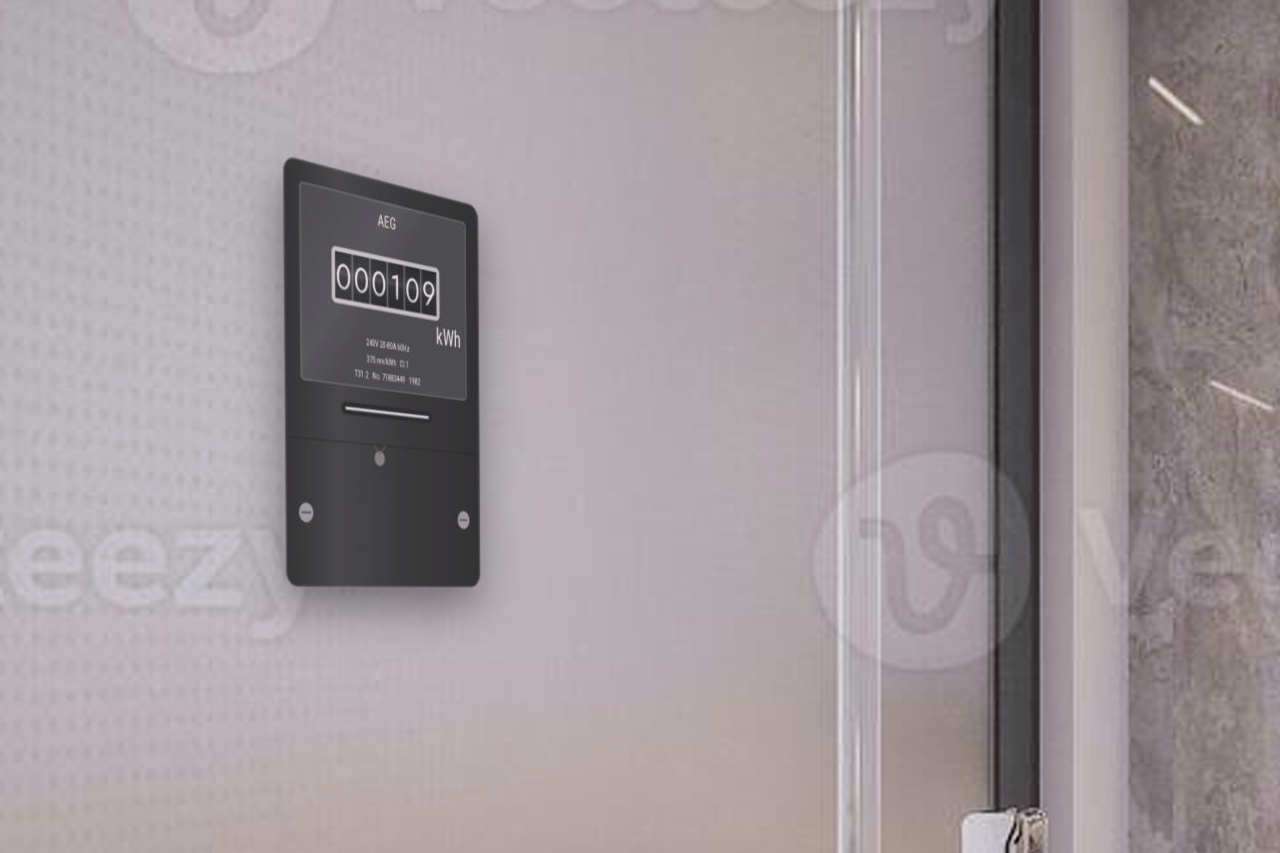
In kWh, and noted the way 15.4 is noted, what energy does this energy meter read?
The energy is 109
